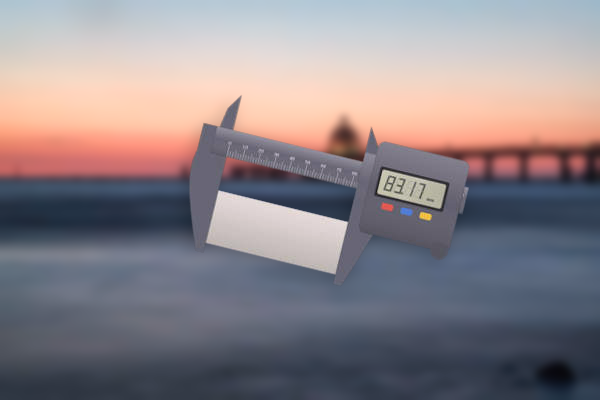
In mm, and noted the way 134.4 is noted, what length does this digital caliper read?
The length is 83.17
